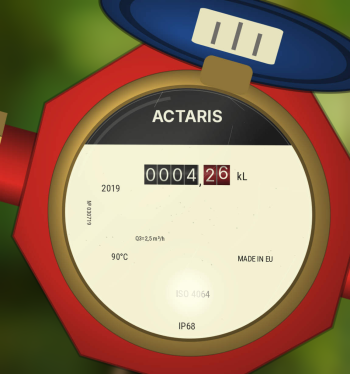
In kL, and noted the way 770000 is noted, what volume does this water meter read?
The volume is 4.26
